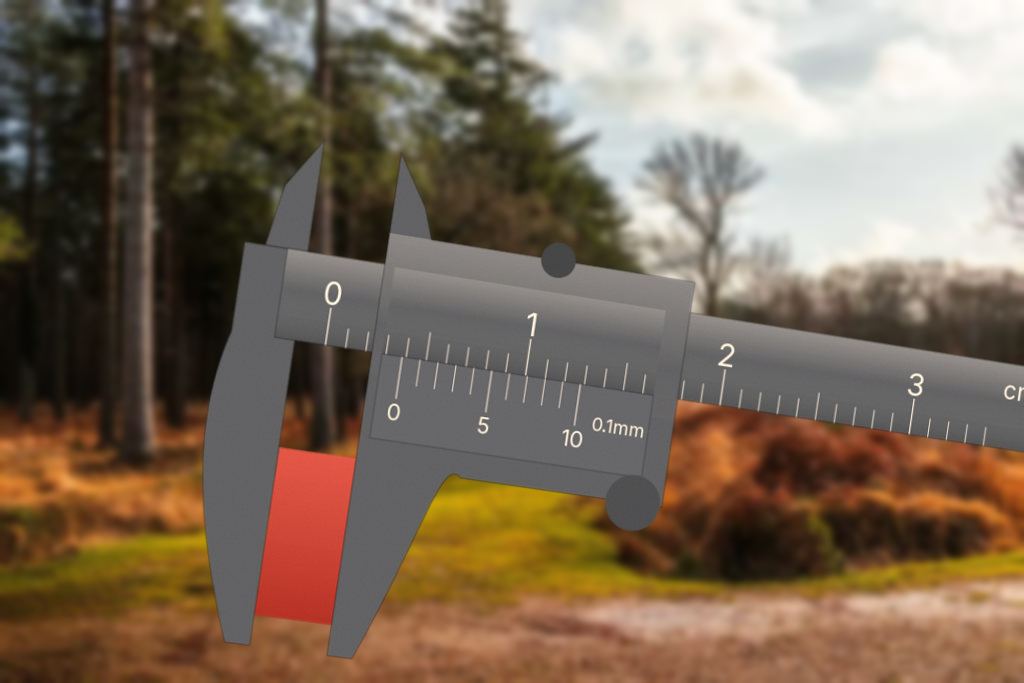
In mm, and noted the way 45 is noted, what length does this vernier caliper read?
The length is 3.8
